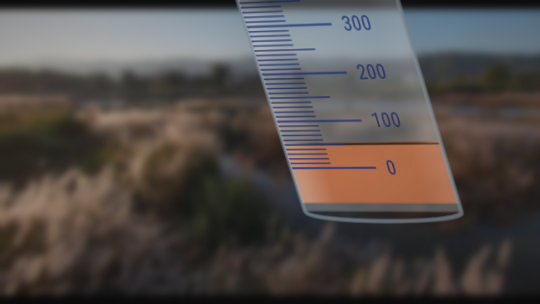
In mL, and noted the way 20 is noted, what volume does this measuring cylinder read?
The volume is 50
